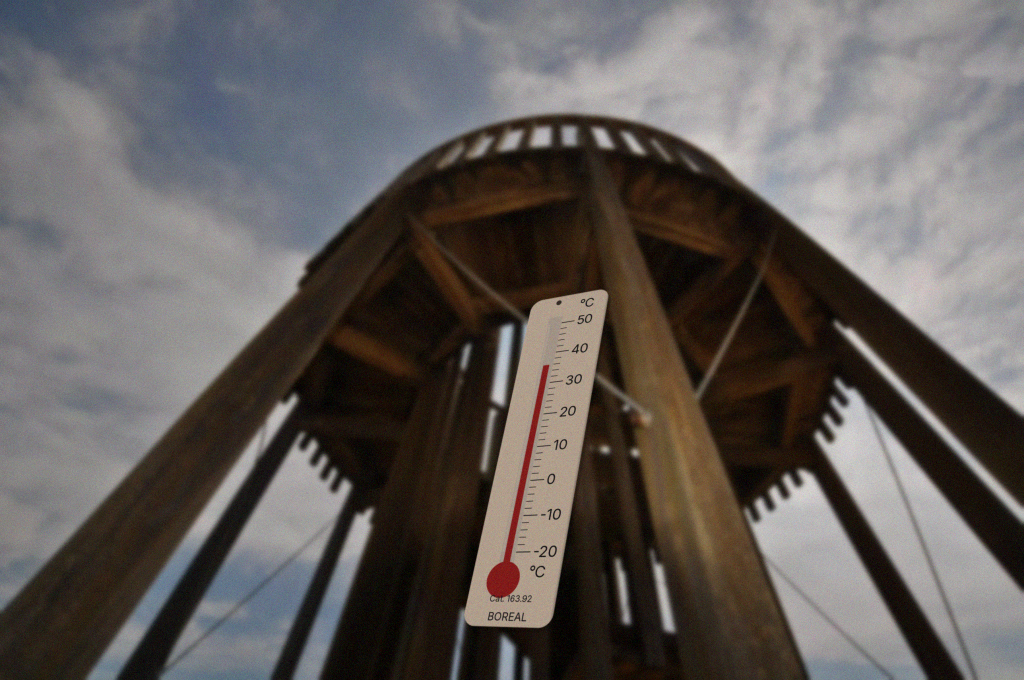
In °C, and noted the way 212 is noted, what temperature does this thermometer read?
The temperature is 36
